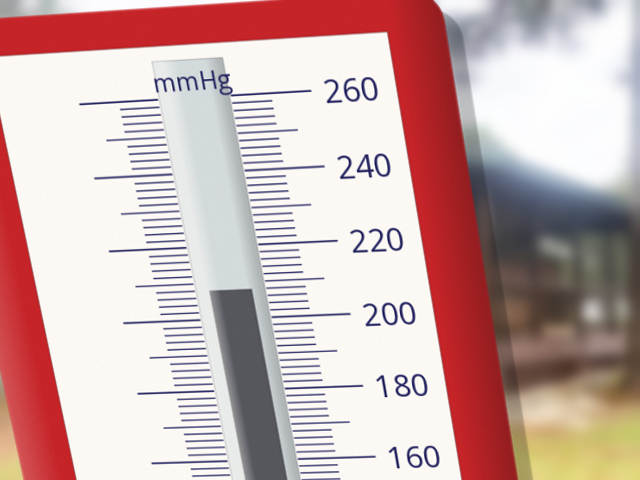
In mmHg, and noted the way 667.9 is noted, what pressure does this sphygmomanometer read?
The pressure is 208
